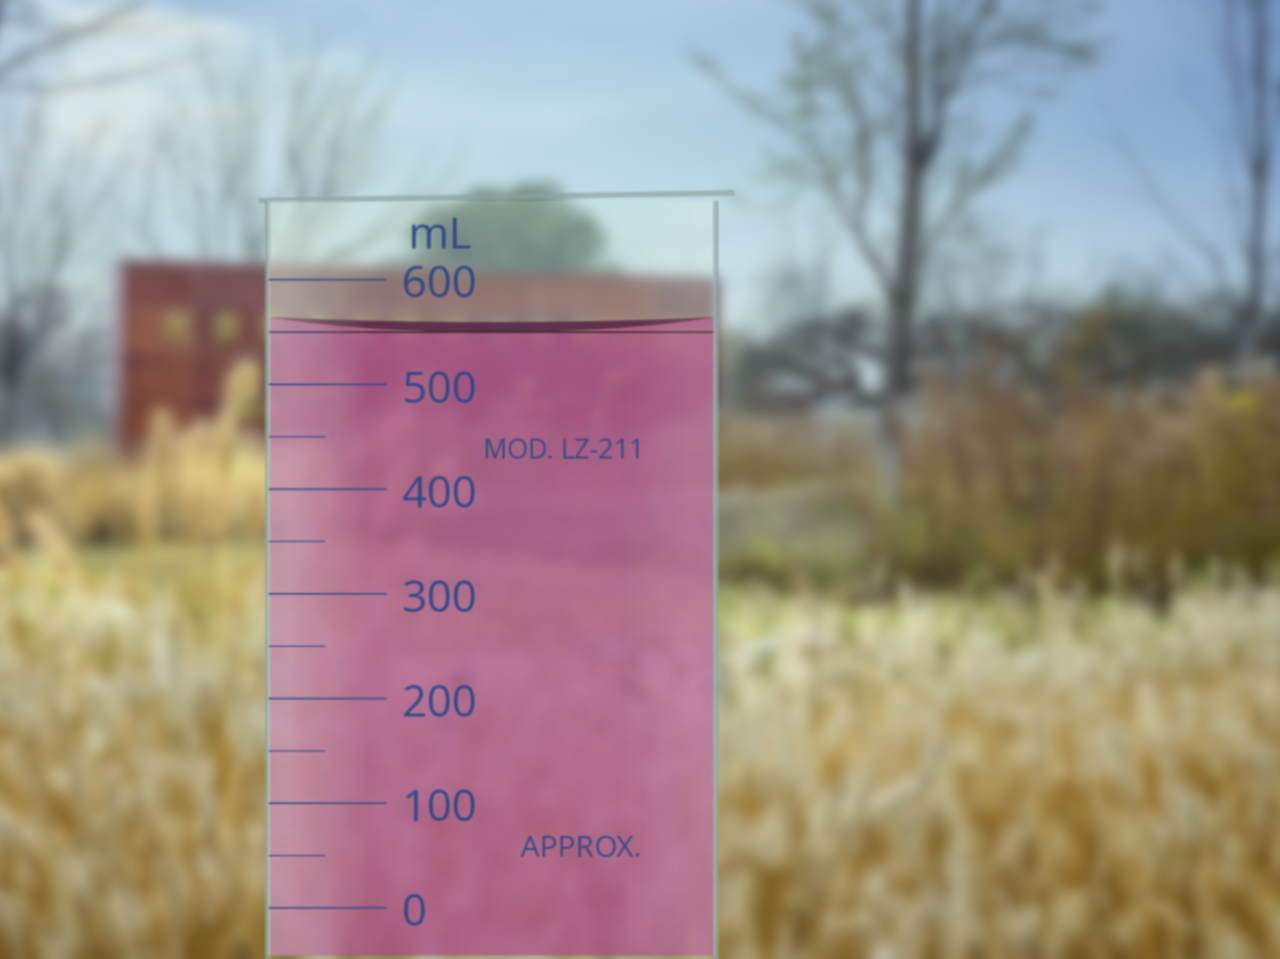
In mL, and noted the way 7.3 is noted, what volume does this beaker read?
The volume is 550
